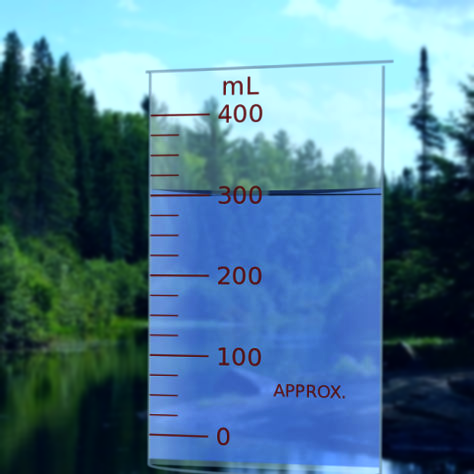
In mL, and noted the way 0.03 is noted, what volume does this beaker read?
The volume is 300
